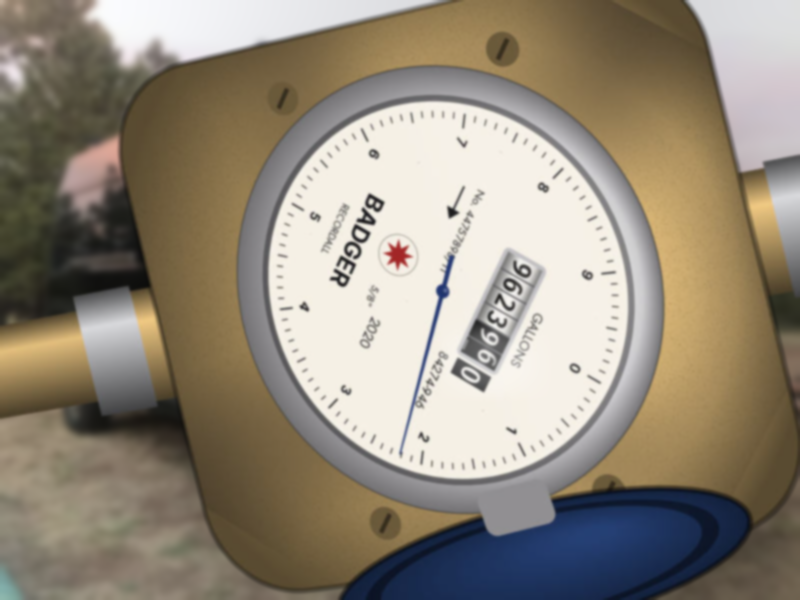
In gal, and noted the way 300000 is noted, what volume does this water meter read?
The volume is 9623962.2
